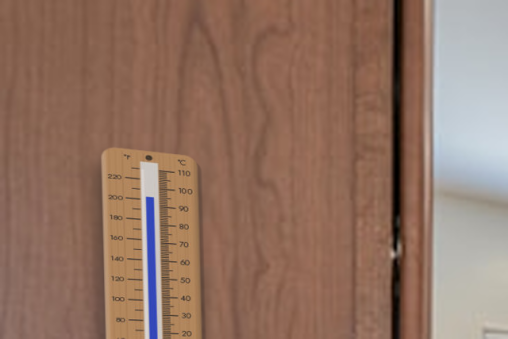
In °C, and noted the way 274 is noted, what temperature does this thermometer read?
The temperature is 95
